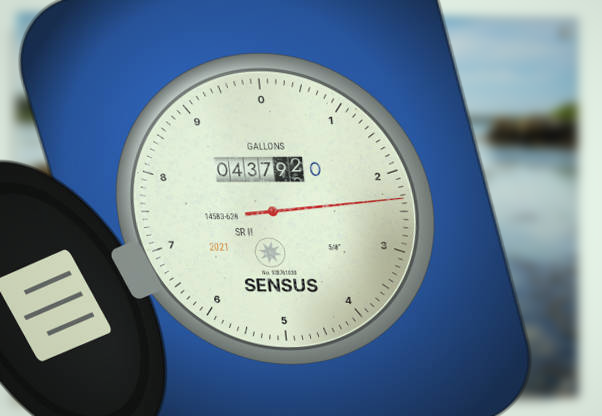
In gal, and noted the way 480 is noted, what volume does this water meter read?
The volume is 437922.3
